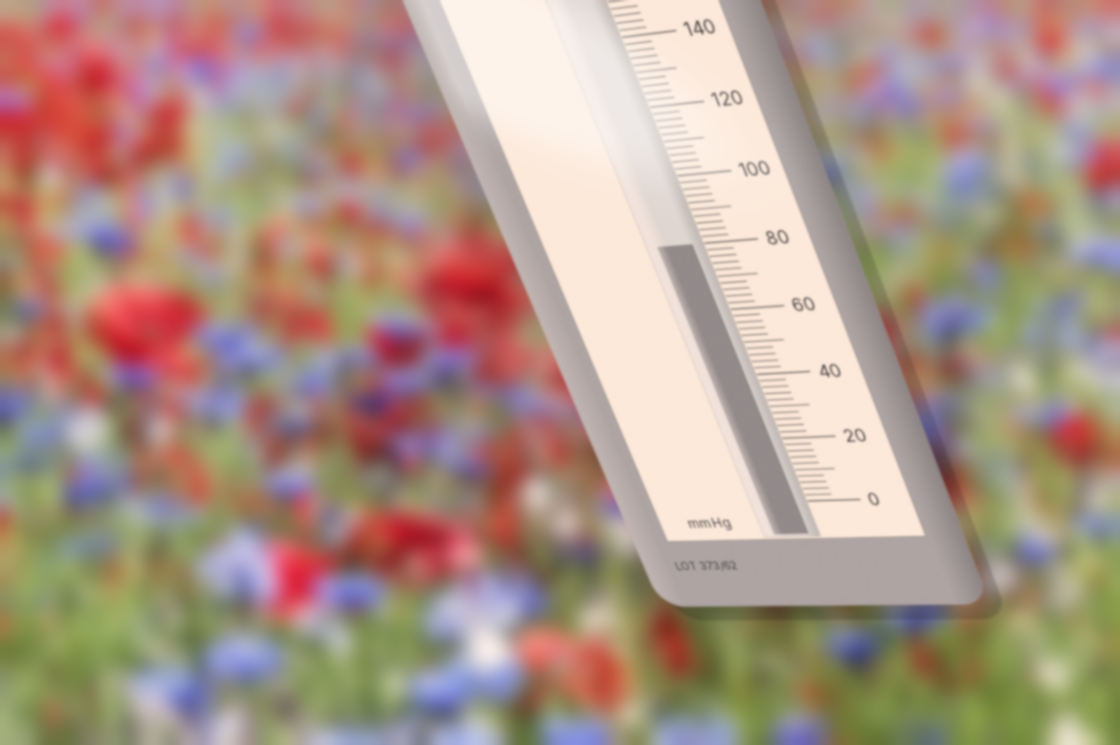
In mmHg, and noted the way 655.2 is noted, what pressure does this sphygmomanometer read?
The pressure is 80
